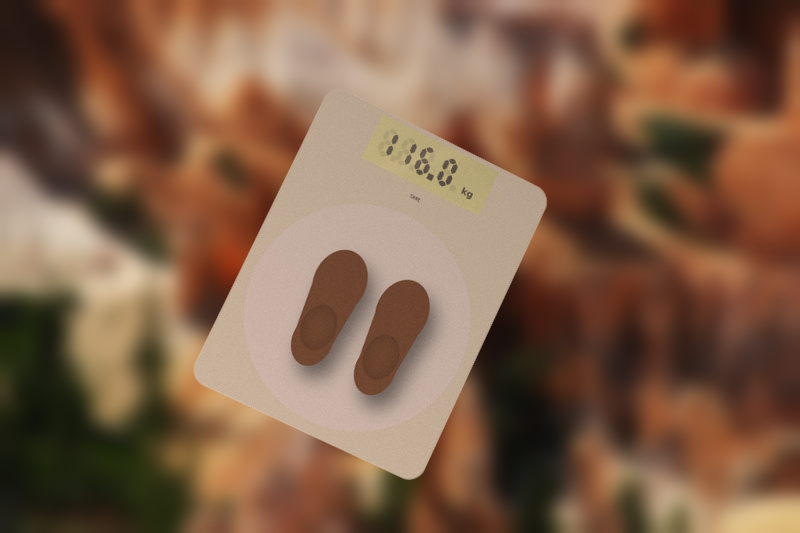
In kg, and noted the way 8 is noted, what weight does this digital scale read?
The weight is 116.0
